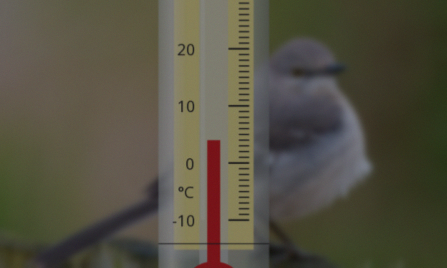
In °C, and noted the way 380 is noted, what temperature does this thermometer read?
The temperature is 4
